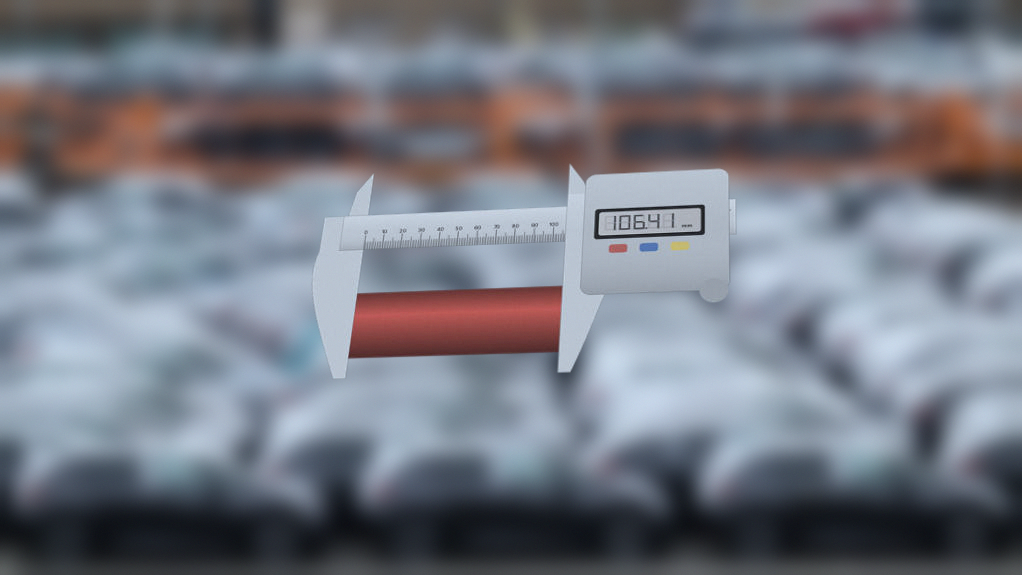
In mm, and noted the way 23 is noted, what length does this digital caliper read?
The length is 106.41
